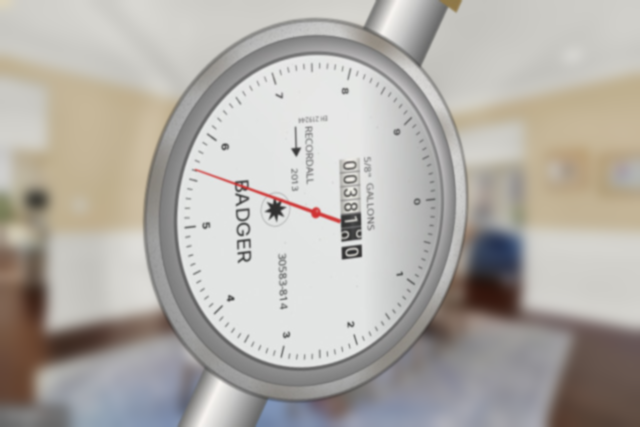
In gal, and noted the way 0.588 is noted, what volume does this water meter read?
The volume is 38185.6
